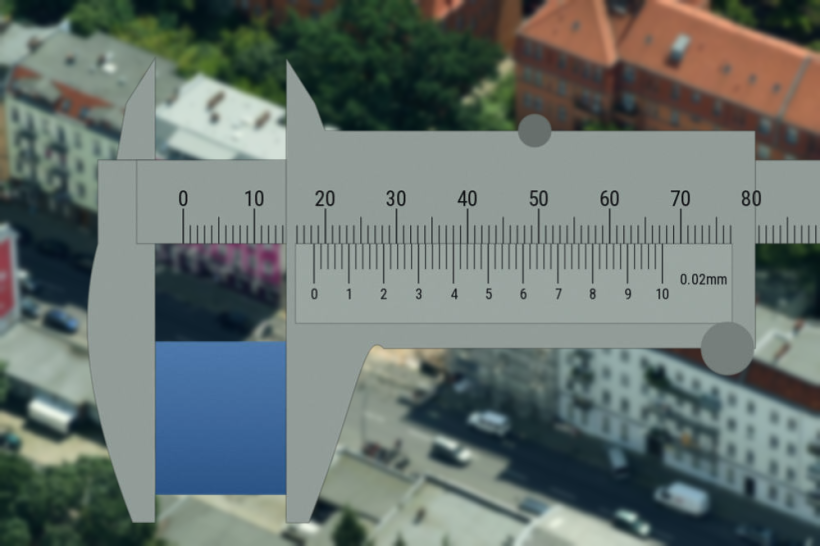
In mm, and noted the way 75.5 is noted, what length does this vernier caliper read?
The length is 18.4
